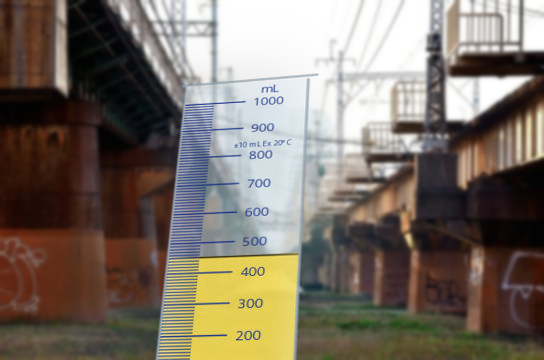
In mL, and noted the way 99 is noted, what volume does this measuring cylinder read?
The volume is 450
